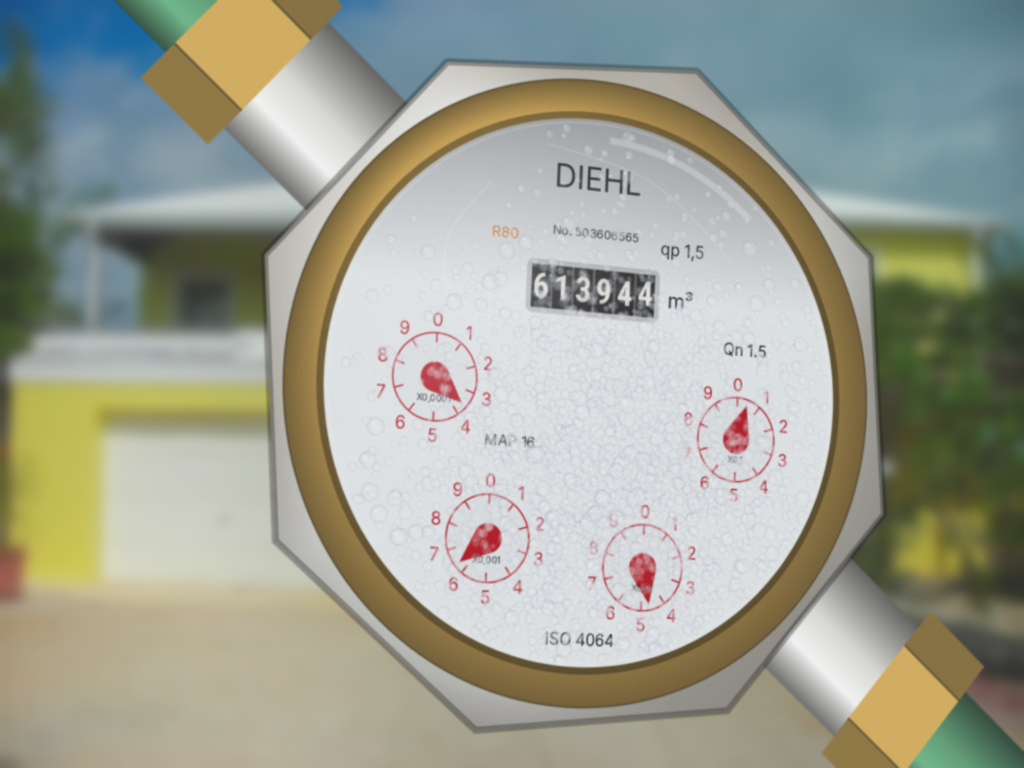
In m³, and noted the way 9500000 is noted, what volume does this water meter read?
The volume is 613944.0463
